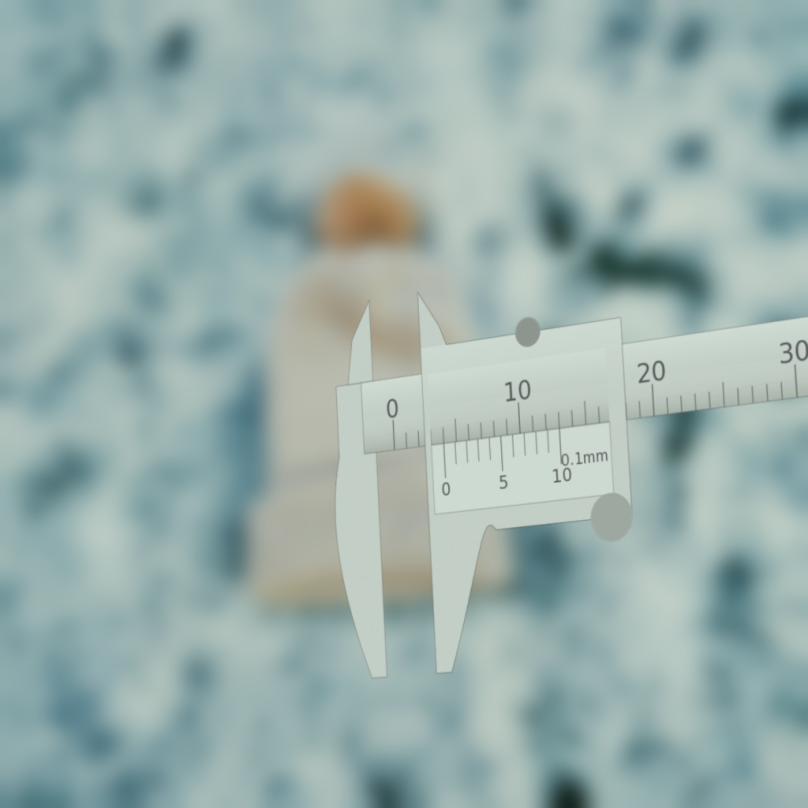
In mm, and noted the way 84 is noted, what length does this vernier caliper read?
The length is 4.0
